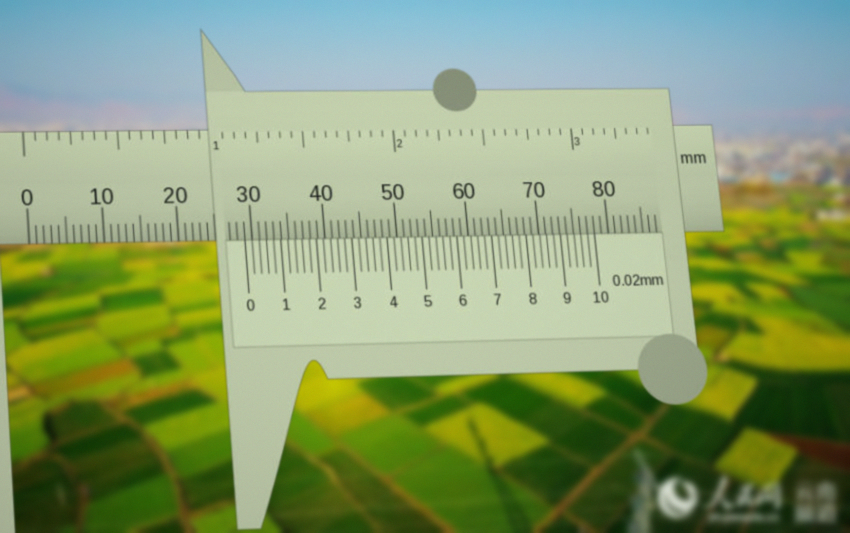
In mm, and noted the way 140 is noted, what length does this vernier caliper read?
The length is 29.0
